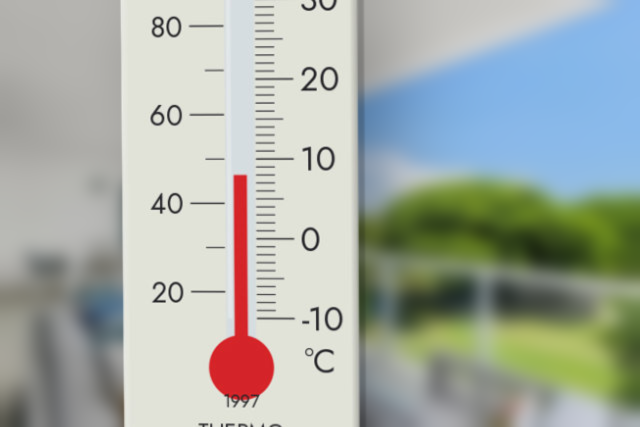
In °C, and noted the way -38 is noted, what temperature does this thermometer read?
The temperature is 8
